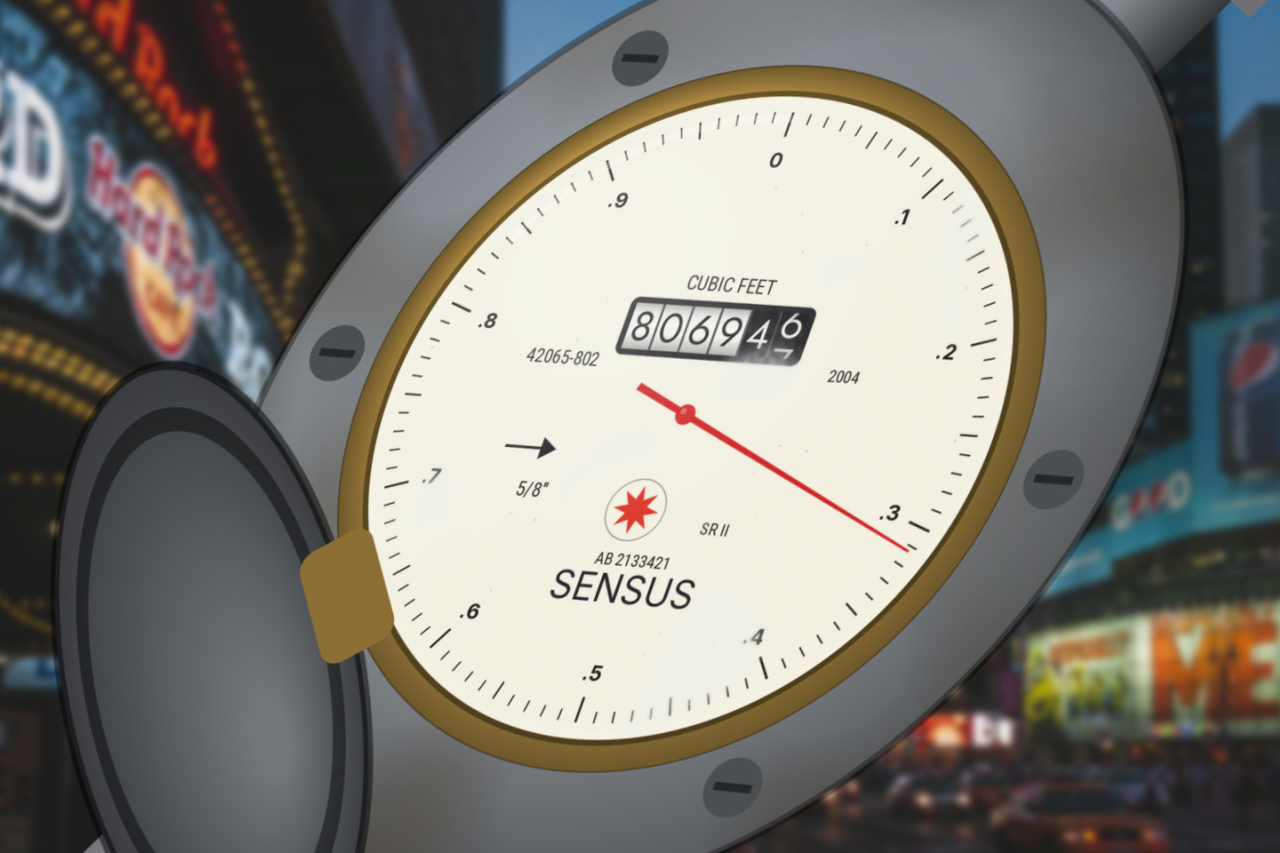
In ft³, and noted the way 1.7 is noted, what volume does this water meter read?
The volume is 806946.31
